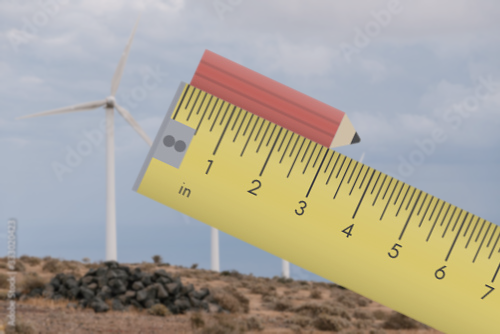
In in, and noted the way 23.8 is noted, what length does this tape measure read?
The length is 3.5
